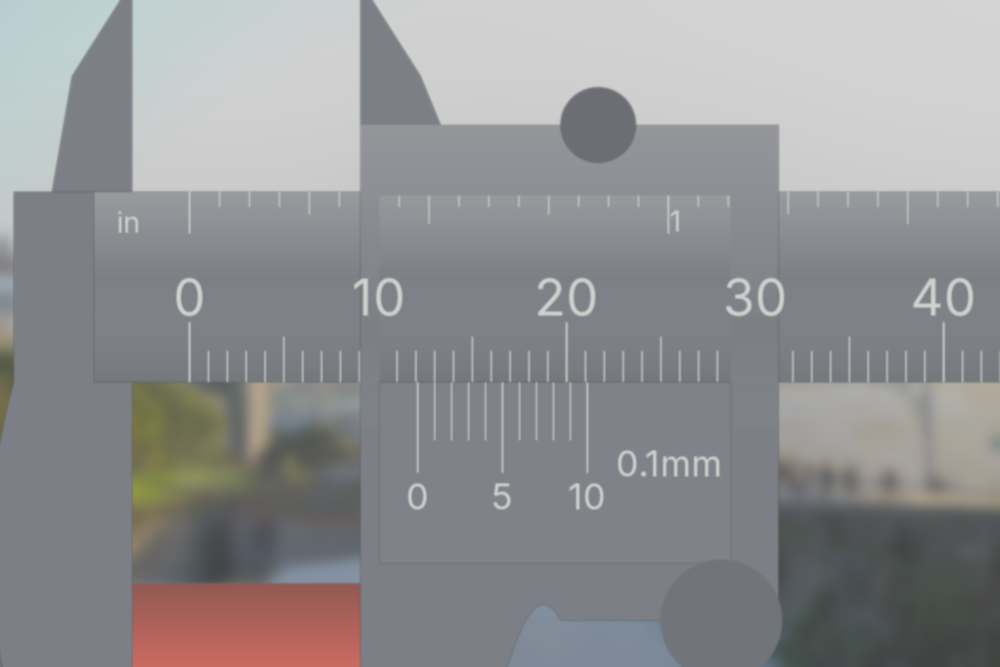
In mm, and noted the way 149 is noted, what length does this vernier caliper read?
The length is 12.1
